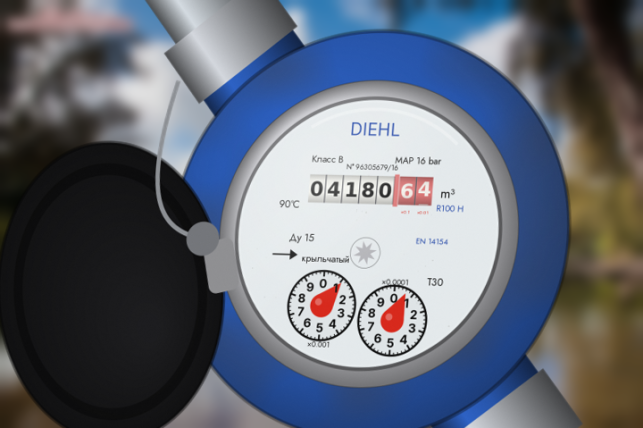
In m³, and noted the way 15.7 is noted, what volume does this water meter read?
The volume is 4180.6410
